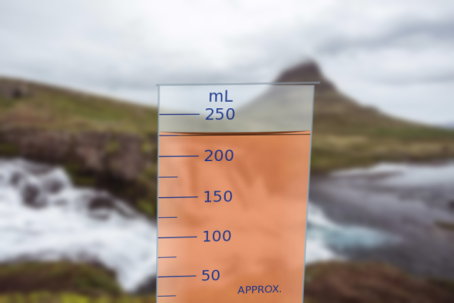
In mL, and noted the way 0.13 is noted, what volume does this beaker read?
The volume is 225
